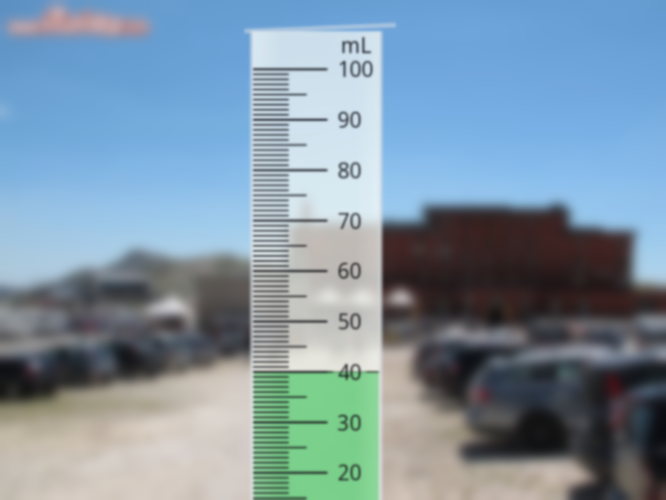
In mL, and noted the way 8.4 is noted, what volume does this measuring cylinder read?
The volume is 40
